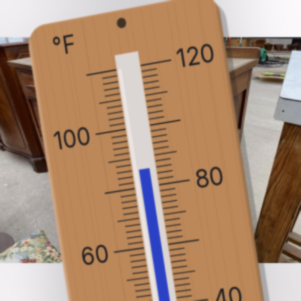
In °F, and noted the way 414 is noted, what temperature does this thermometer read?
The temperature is 86
